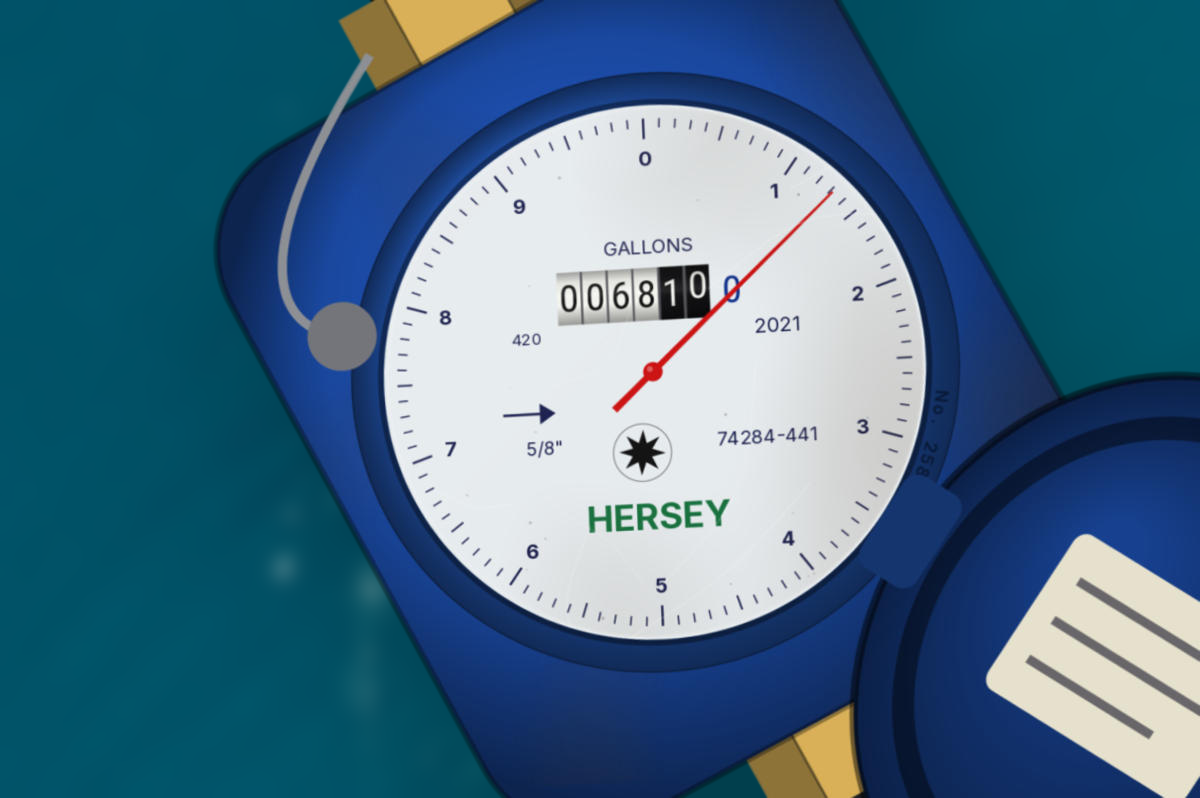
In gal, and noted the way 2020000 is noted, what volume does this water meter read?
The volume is 68101.3
